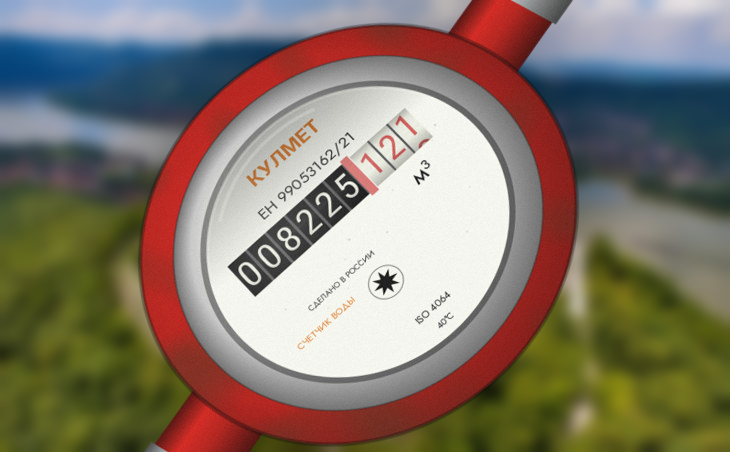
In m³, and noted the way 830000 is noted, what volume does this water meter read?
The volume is 8225.121
